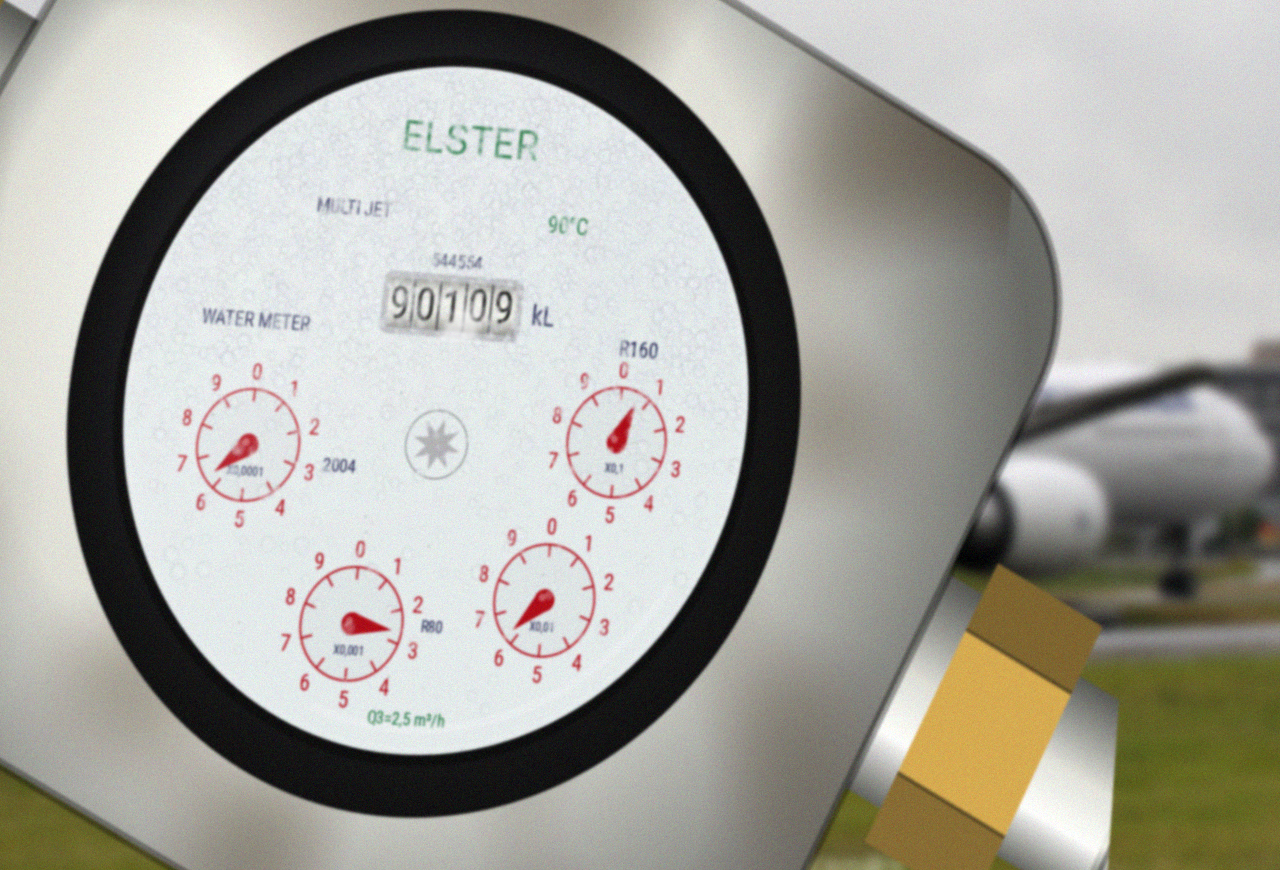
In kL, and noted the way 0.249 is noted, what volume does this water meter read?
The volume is 90109.0626
